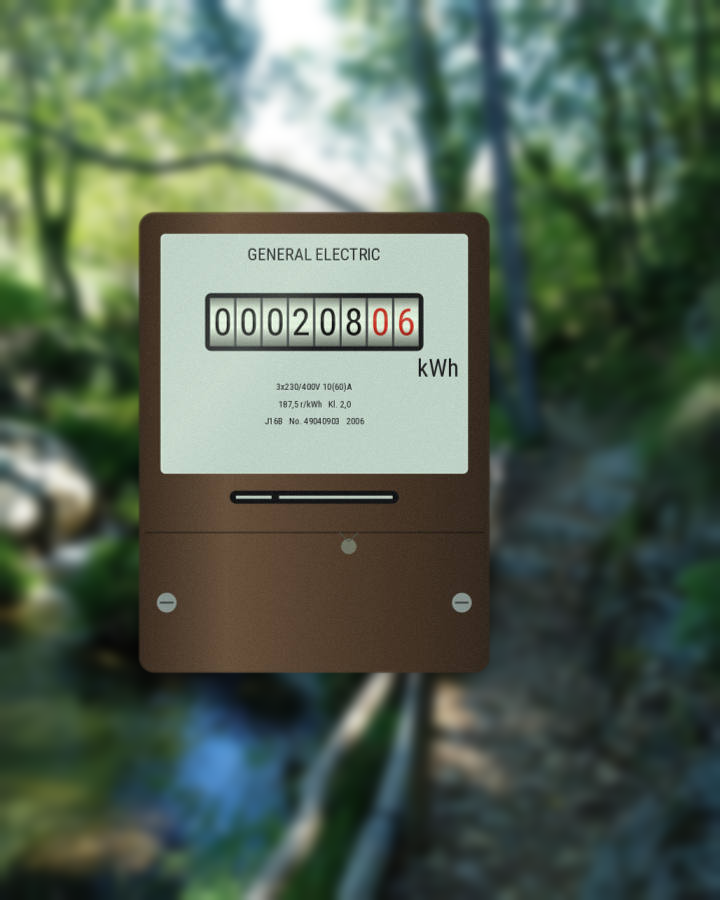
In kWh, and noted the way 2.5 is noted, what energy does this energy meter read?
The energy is 208.06
